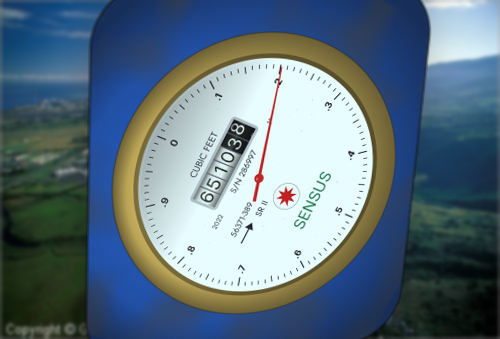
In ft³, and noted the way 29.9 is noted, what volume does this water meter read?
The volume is 651038.20
